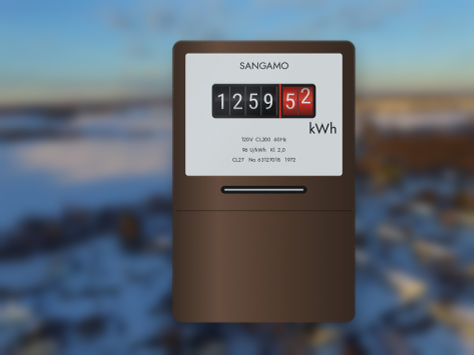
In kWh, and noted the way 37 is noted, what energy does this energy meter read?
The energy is 1259.52
